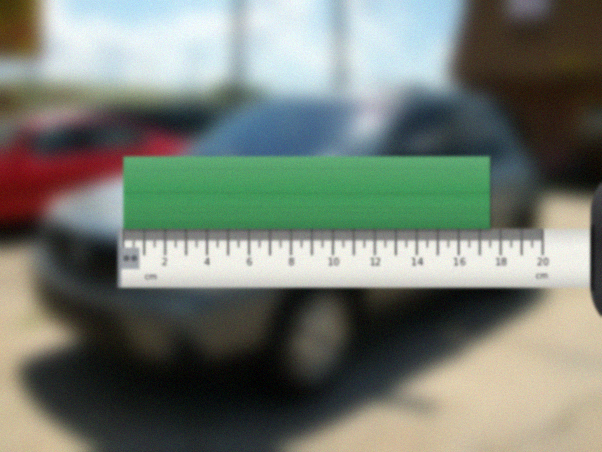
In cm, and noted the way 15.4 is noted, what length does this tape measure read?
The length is 17.5
